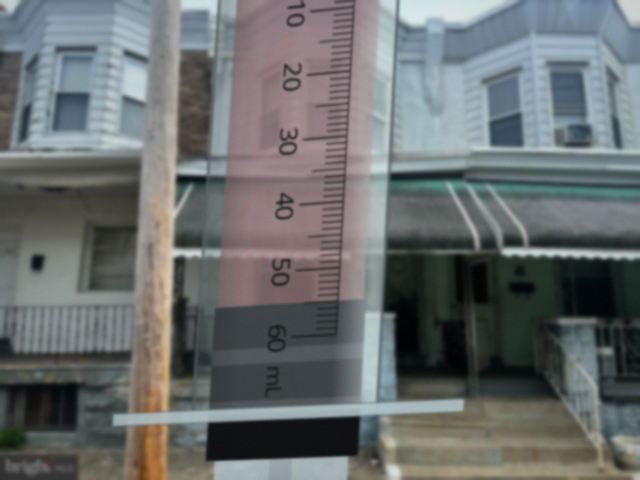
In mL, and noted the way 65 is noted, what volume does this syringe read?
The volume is 55
